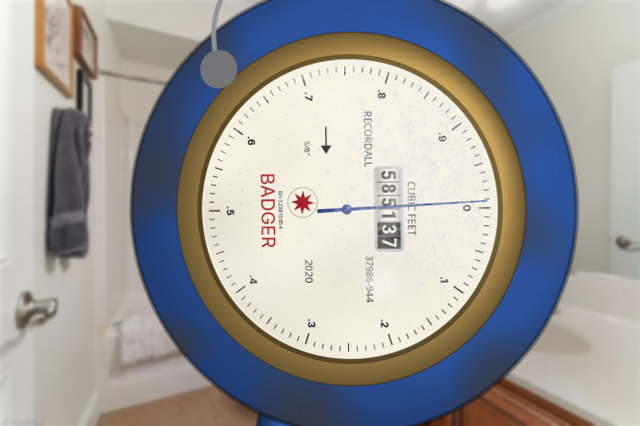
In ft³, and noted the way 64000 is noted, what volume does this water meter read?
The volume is 585136.99
